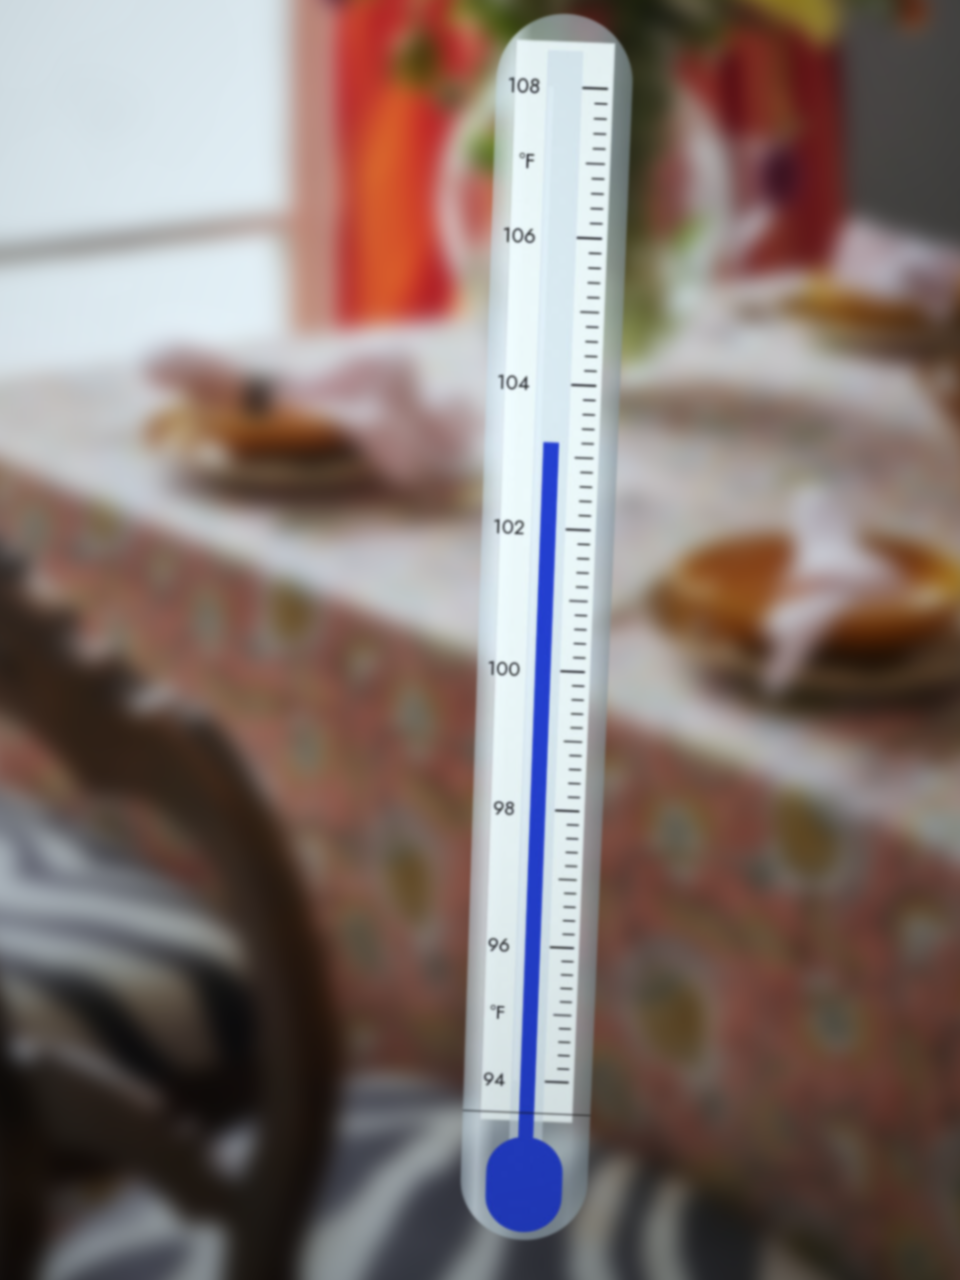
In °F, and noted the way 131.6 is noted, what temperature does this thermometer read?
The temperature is 103.2
